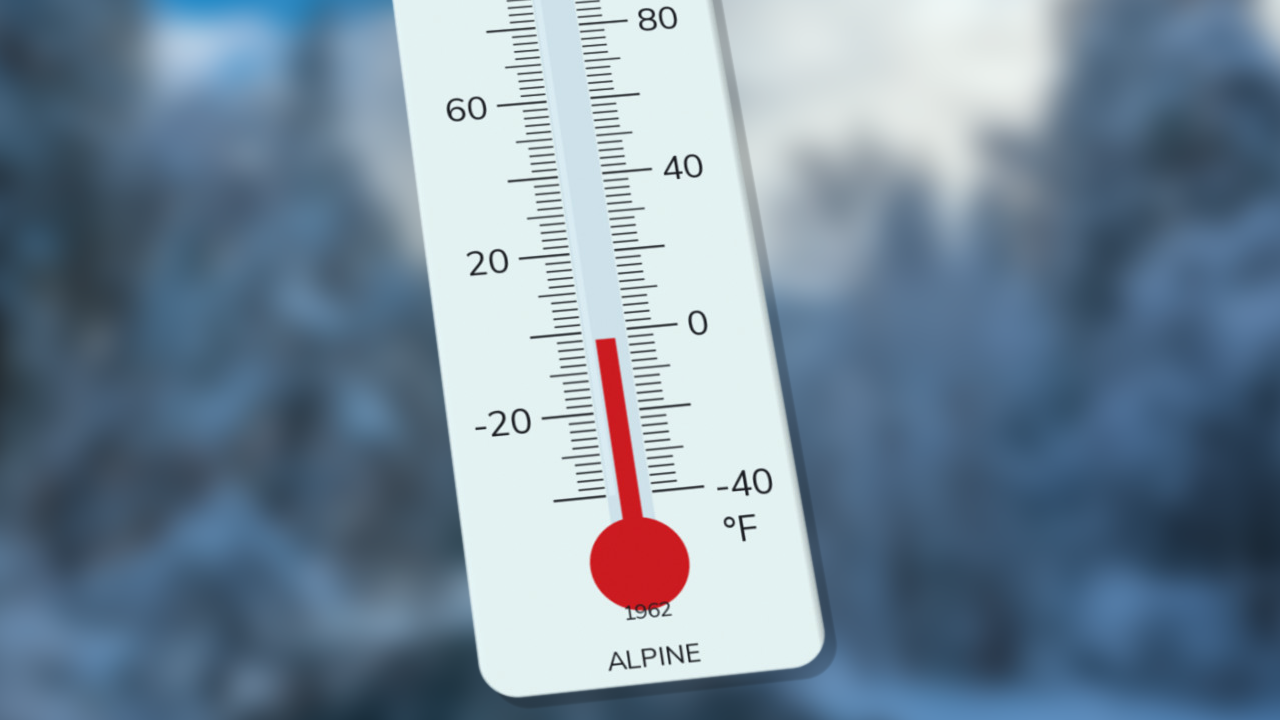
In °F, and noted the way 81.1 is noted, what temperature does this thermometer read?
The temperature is -2
